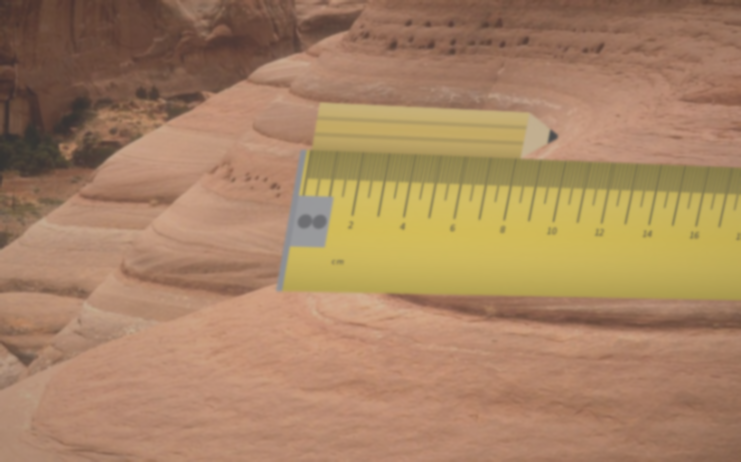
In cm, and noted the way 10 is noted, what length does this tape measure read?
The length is 9.5
